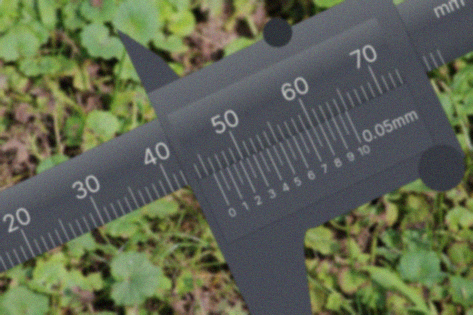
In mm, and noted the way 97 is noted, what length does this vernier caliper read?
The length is 45.8
